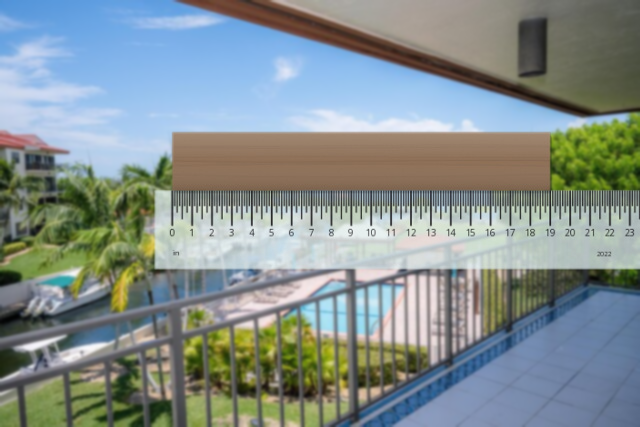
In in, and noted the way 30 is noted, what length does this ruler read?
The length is 19
